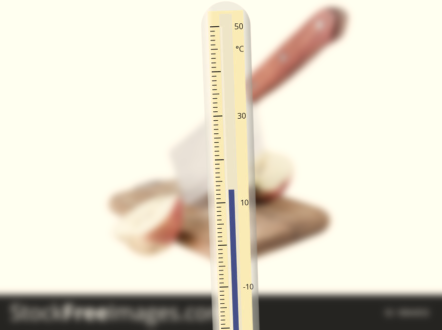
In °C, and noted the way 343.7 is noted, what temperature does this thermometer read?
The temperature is 13
